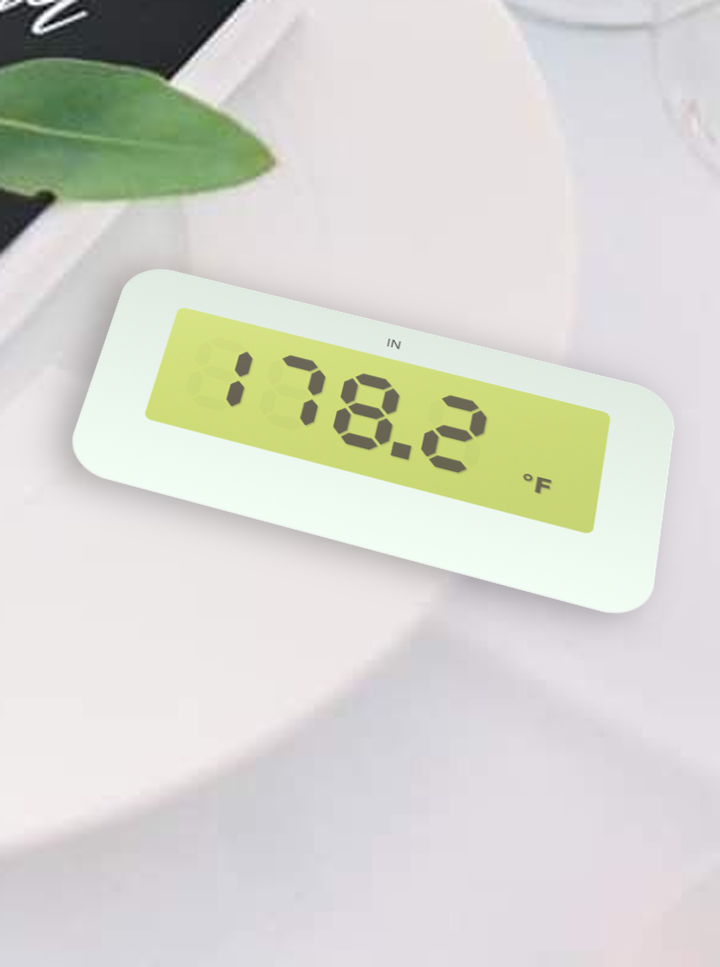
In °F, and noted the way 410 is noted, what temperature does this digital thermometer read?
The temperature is 178.2
